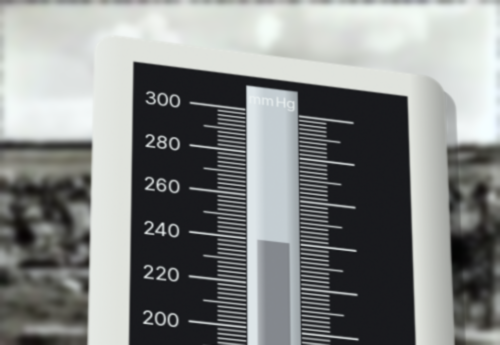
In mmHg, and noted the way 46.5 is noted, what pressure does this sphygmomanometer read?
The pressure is 240
